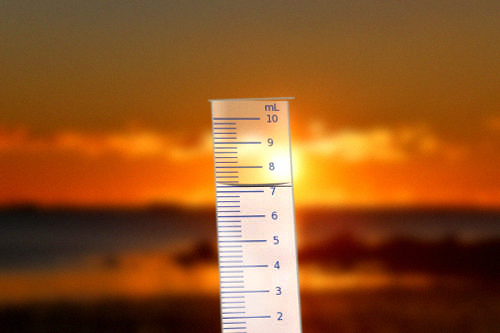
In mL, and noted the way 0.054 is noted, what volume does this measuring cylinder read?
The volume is 7.2
